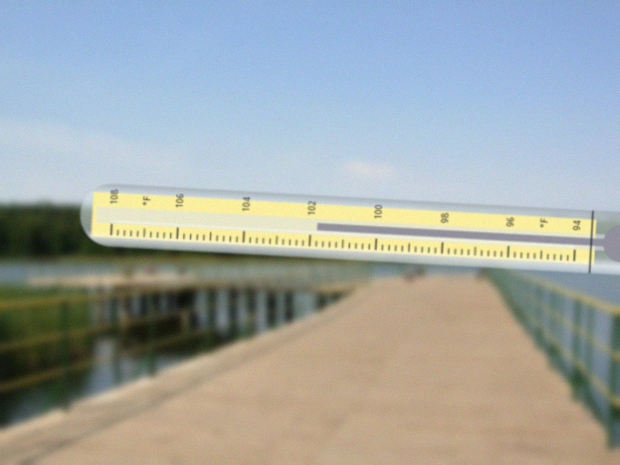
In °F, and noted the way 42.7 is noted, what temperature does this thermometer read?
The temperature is 101.8
